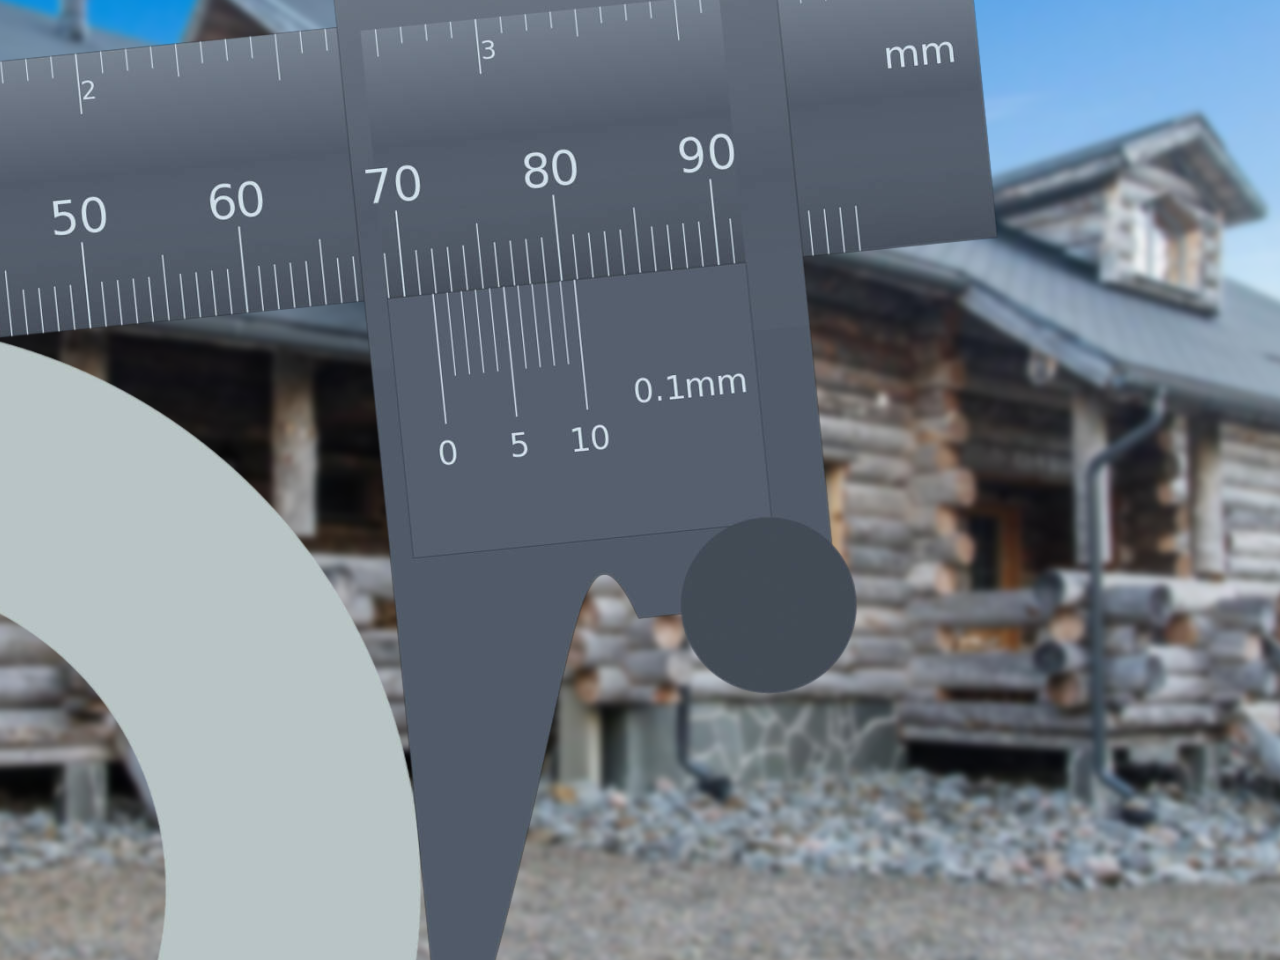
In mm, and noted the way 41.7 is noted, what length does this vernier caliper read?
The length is 71.8
